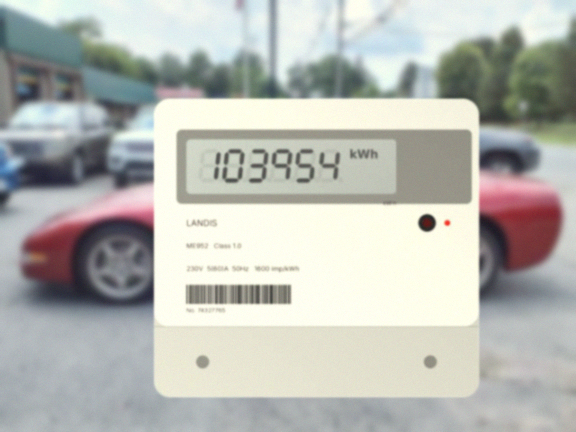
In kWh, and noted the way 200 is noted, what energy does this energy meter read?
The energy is 103954
